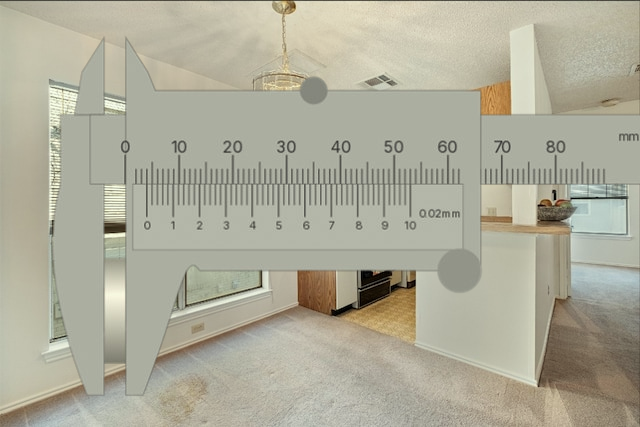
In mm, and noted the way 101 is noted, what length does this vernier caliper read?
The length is 4.0
